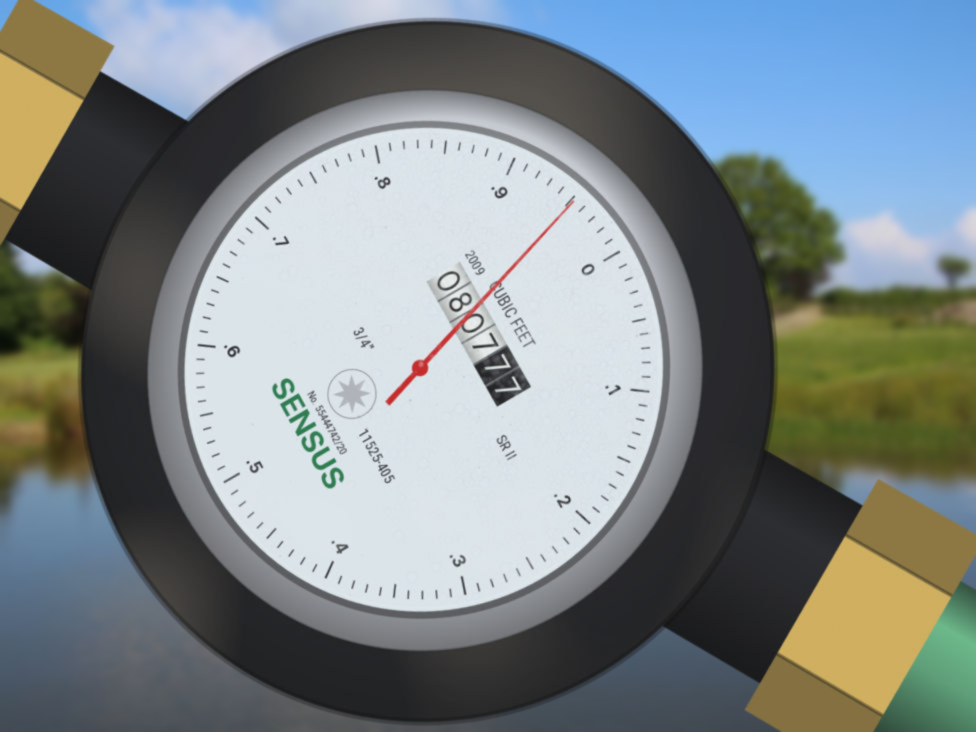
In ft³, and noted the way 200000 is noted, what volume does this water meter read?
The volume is 80776.95
